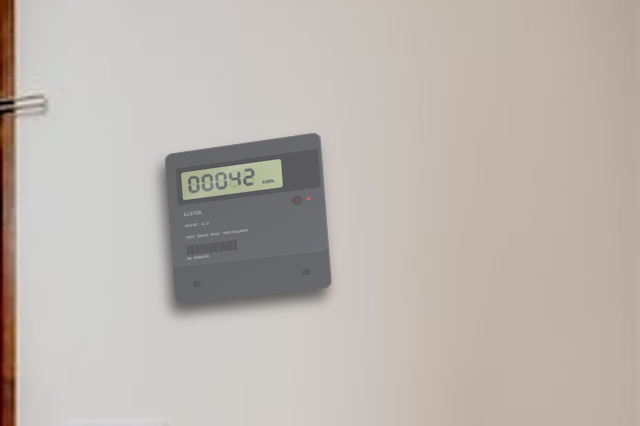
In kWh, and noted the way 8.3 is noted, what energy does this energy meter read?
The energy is 42
